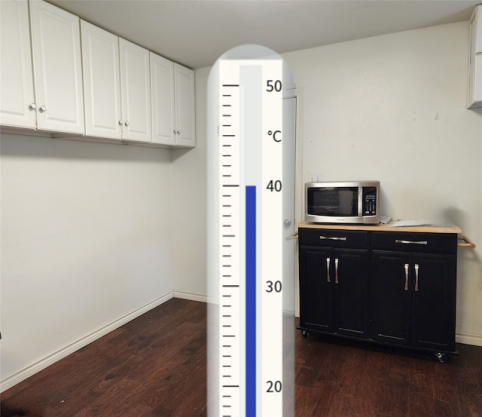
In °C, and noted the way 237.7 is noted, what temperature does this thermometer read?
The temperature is 40
